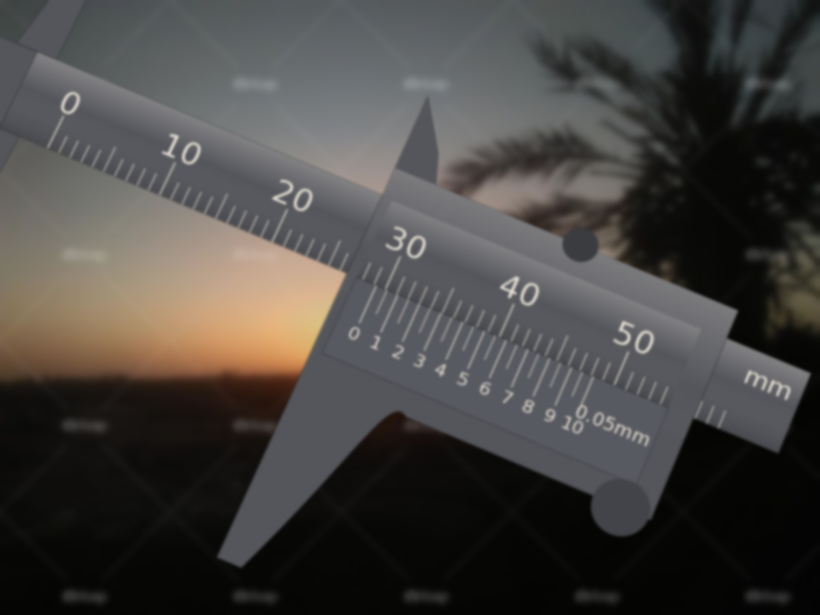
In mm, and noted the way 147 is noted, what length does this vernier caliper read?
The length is 29.2
